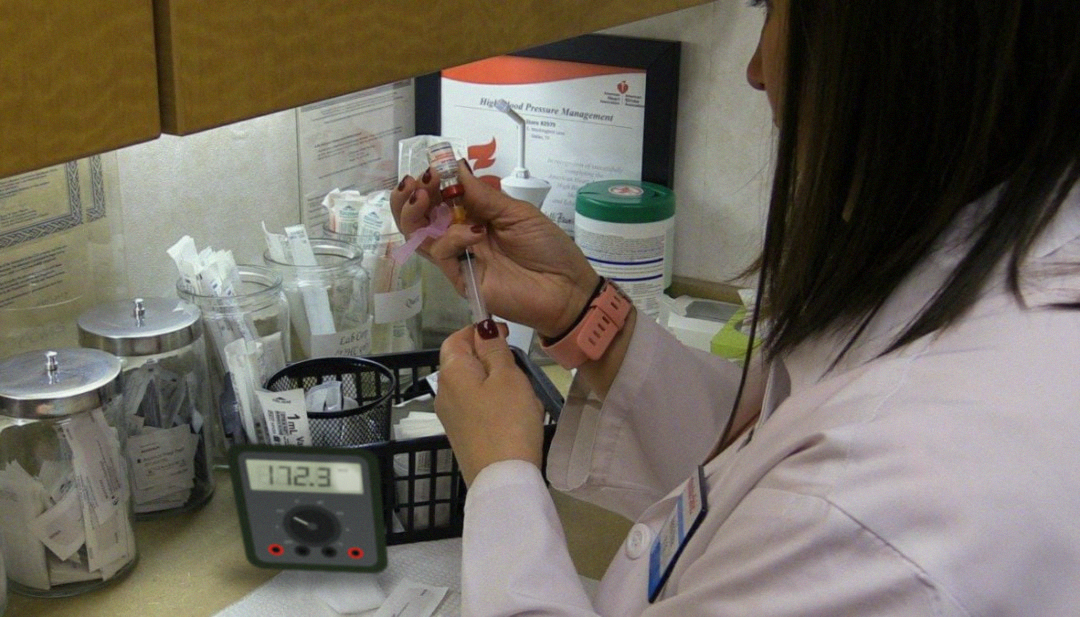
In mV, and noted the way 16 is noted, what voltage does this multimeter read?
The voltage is 172.3
